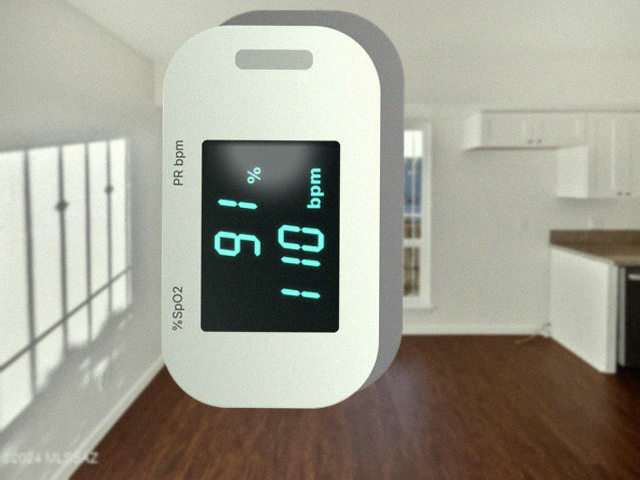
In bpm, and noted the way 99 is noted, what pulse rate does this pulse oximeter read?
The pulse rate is 110
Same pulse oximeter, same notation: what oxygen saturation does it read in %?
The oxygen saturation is 91
